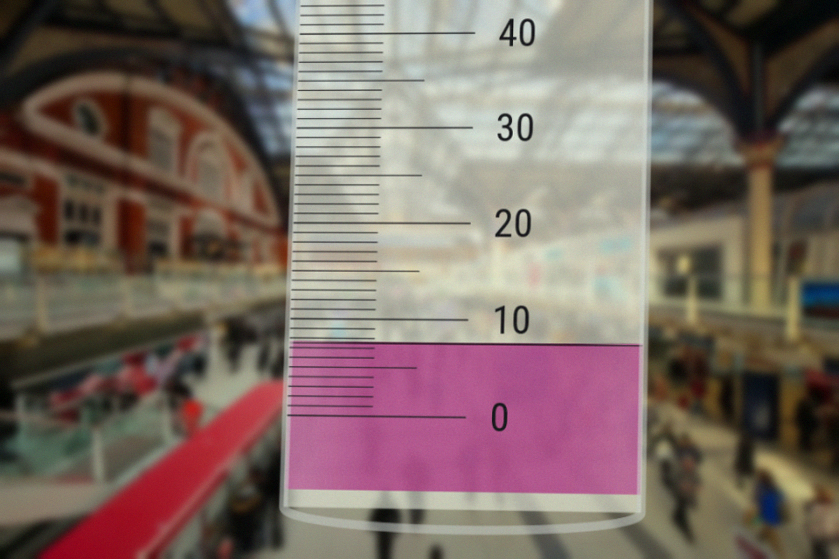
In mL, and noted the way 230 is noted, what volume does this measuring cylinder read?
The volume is 7.5
